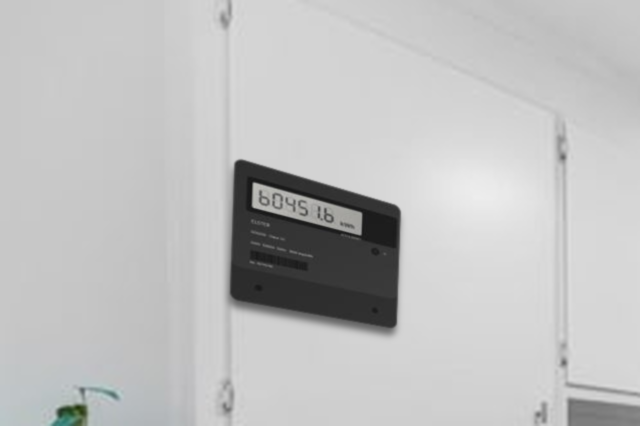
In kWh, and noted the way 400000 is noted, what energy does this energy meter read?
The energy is 60451.6
